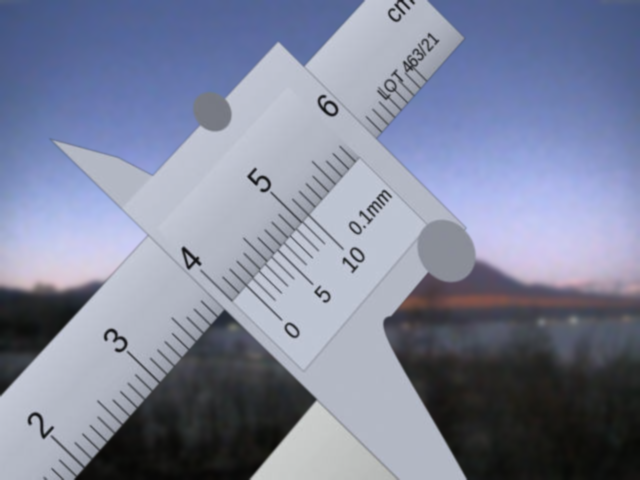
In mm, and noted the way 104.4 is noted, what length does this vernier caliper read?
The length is 42.0
